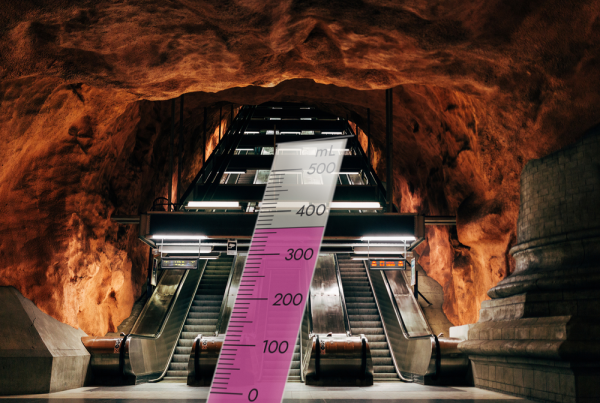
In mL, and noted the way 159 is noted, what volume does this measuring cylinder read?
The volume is 360
